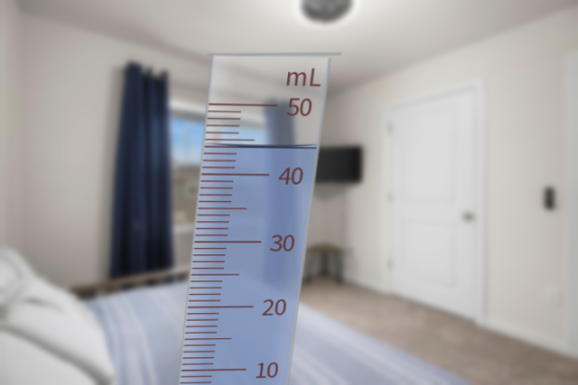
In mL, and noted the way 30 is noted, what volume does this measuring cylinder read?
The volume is 44
